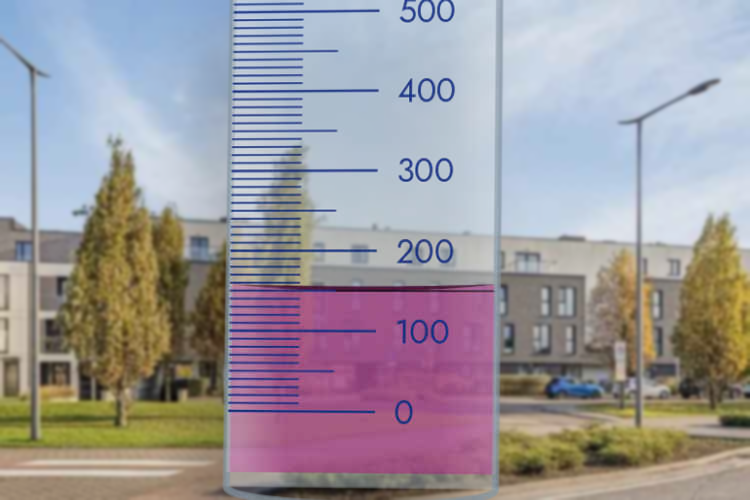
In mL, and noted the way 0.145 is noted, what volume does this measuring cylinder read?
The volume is 150
